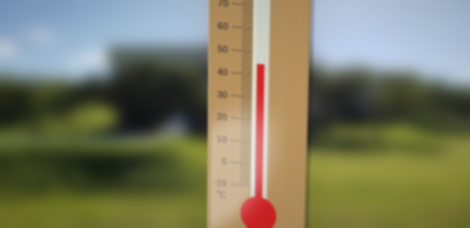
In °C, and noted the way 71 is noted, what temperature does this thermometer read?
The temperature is 45
